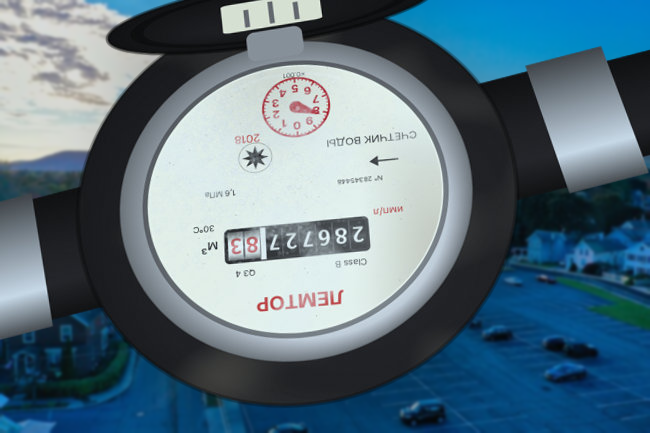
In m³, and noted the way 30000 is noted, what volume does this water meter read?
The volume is 286727.838
